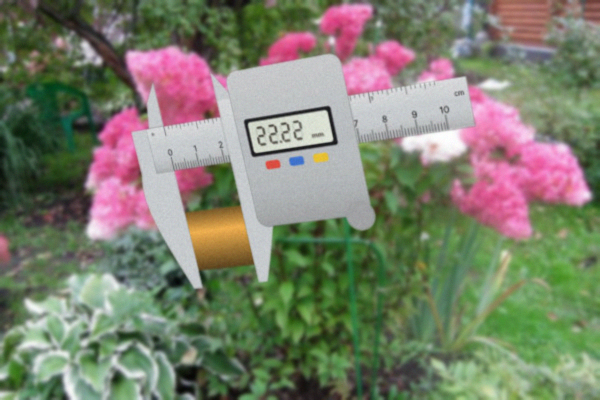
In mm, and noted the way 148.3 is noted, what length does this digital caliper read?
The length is 22.22
